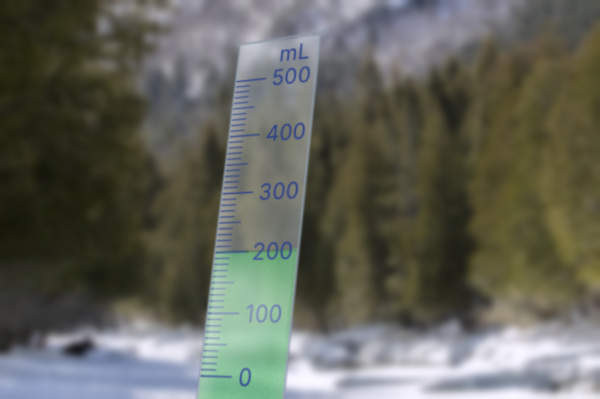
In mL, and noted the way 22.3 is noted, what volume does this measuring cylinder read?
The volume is 200
